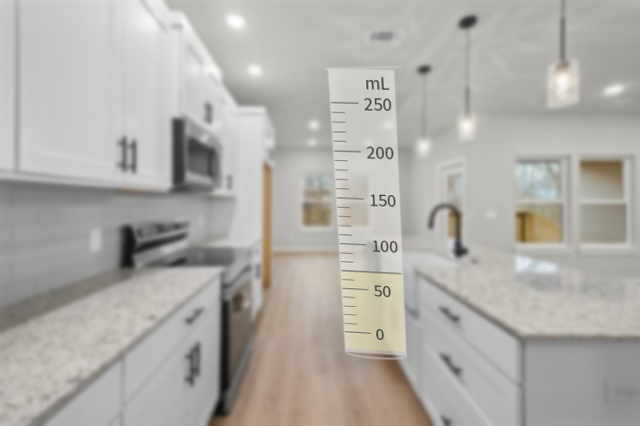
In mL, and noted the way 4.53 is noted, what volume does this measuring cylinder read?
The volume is 70
